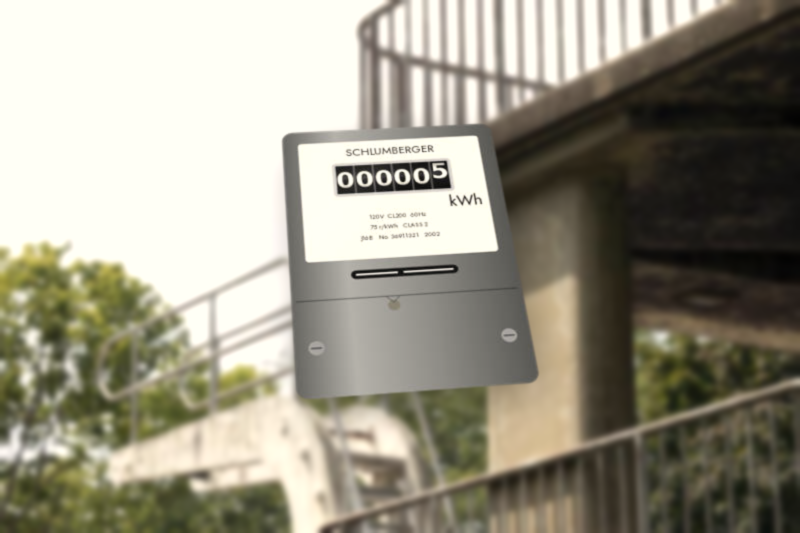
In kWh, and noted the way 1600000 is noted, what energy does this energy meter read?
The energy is 5
